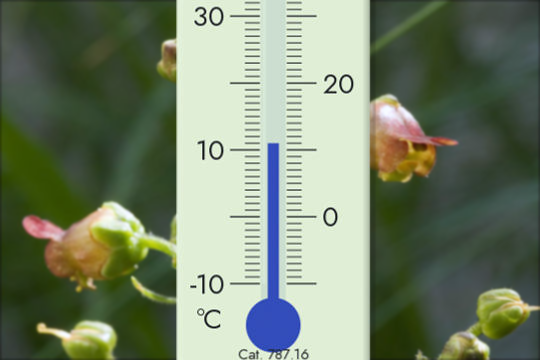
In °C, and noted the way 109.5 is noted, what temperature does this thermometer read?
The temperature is 11
